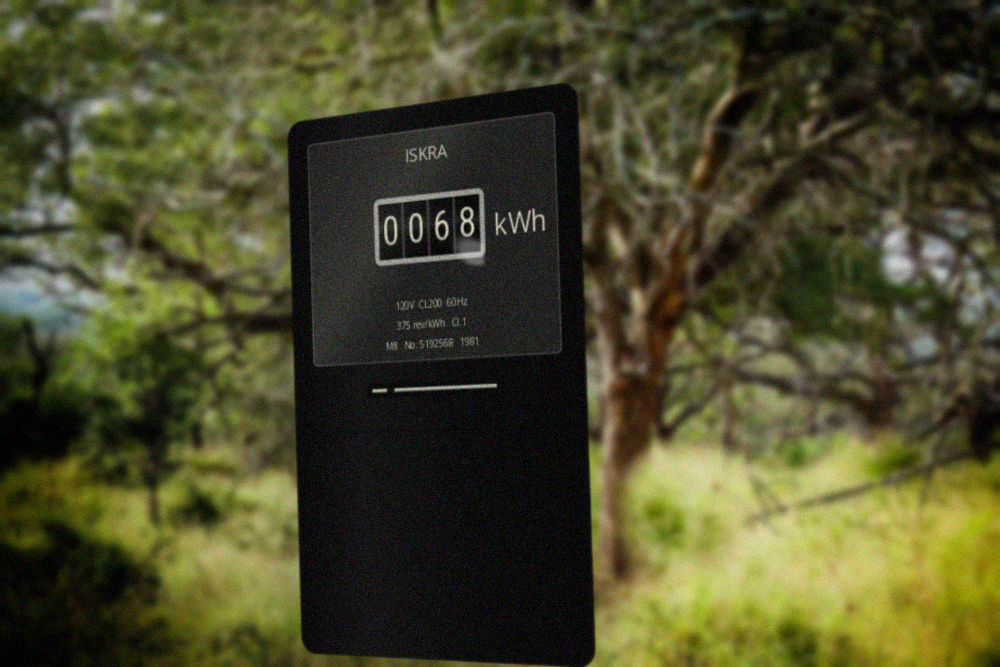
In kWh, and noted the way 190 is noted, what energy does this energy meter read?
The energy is 68
